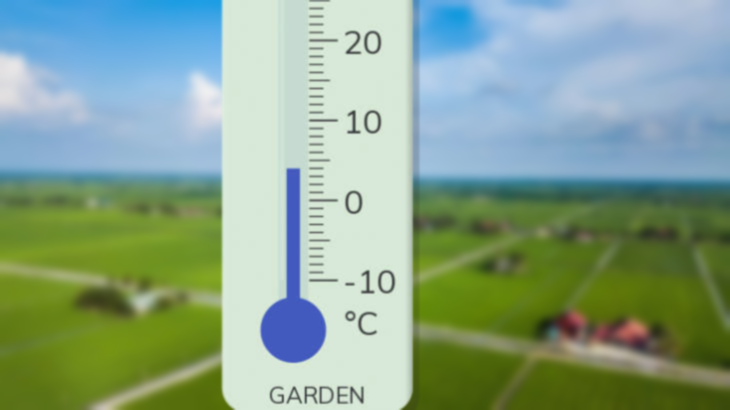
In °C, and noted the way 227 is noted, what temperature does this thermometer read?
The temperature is 4
